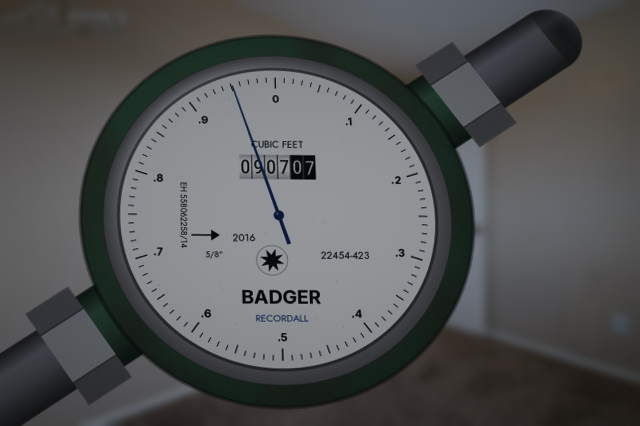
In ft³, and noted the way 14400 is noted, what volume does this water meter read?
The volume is 90706.95
